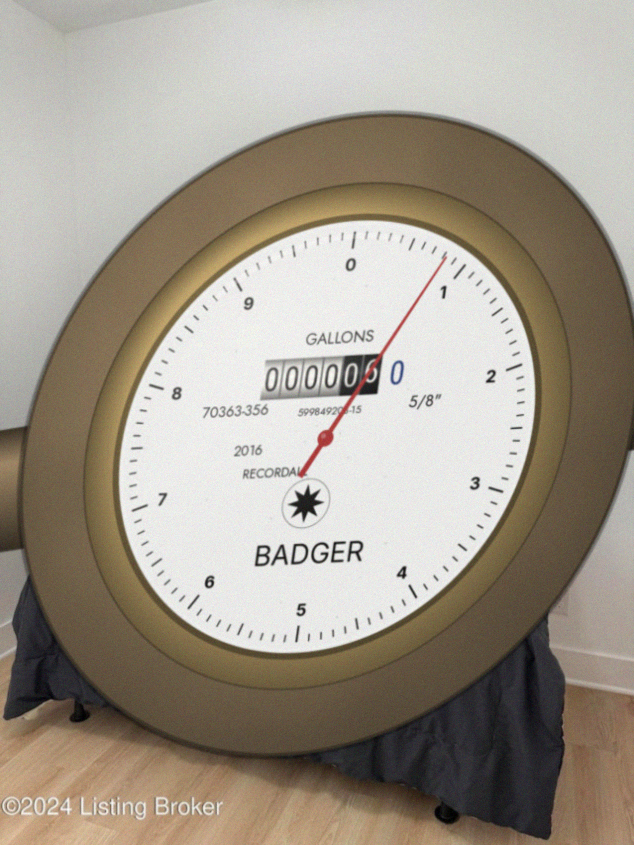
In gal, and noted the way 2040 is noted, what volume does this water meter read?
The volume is 60.8
